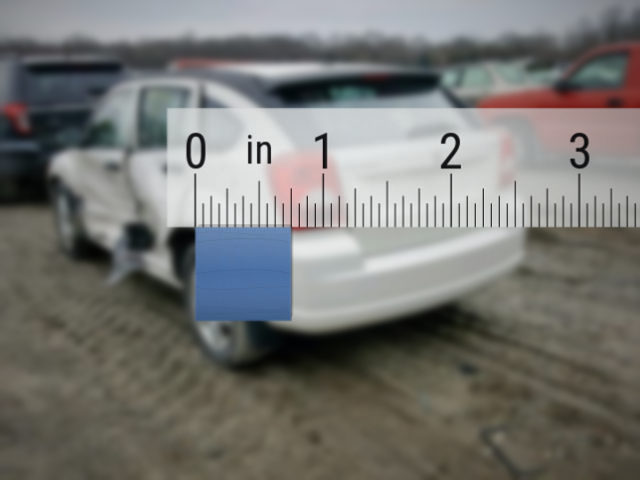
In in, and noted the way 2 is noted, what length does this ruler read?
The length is 0.75
